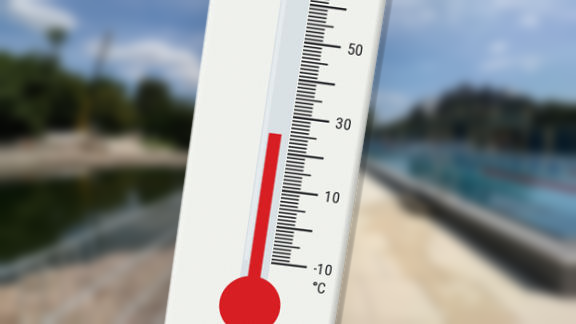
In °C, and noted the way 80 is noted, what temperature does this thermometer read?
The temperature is 25
